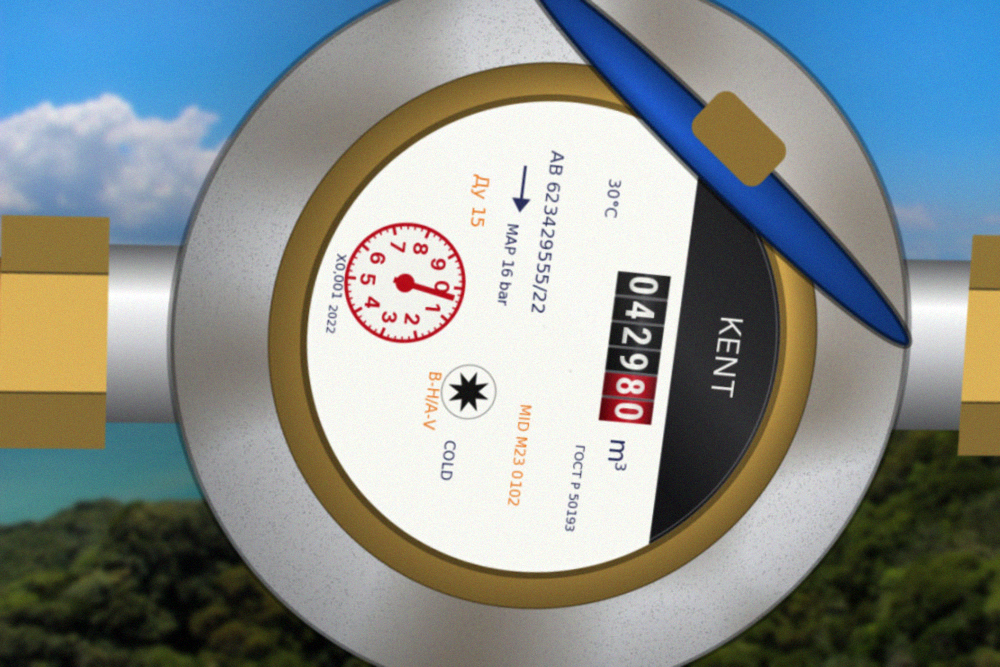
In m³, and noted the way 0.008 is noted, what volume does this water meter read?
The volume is 429.800
